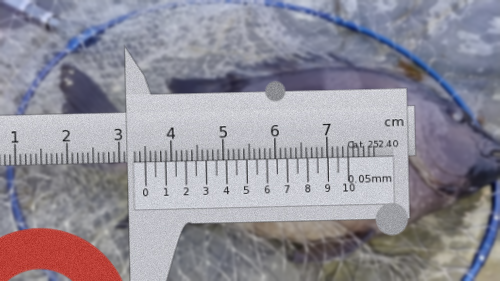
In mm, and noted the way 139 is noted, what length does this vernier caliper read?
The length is 35.0
